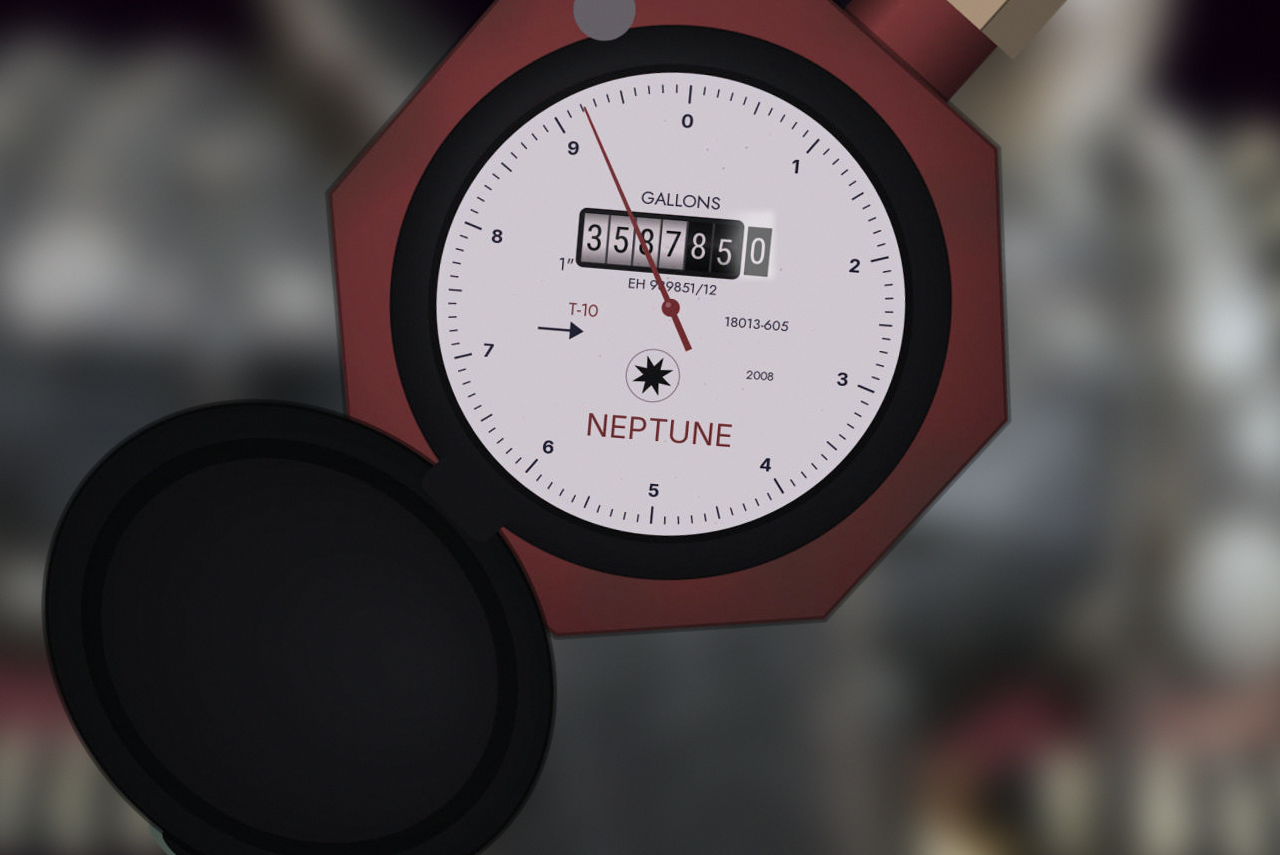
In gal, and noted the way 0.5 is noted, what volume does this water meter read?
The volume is 3587849.2
